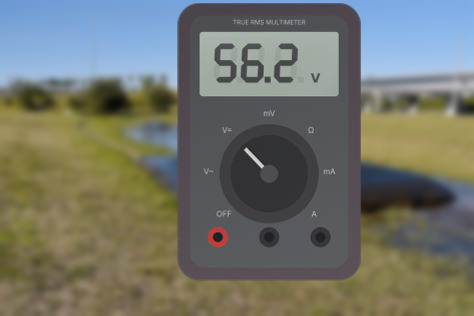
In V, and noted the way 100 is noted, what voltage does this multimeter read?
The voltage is 56.2
